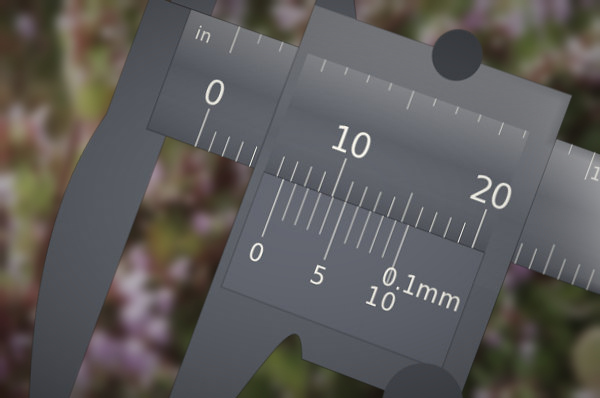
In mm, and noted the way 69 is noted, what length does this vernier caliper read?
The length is 6.5
